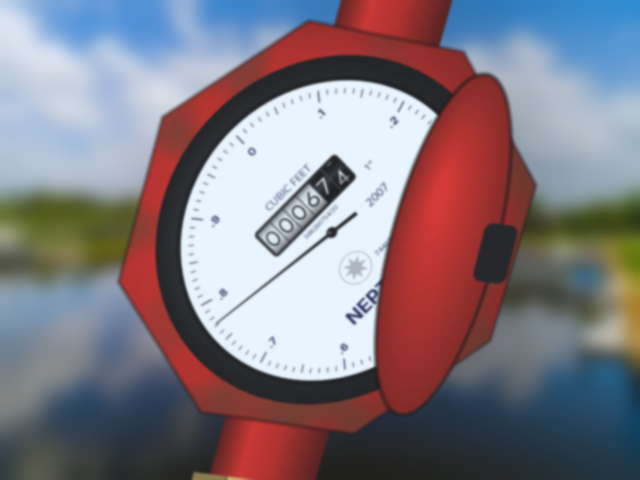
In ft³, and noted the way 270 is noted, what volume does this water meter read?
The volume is 673.77
